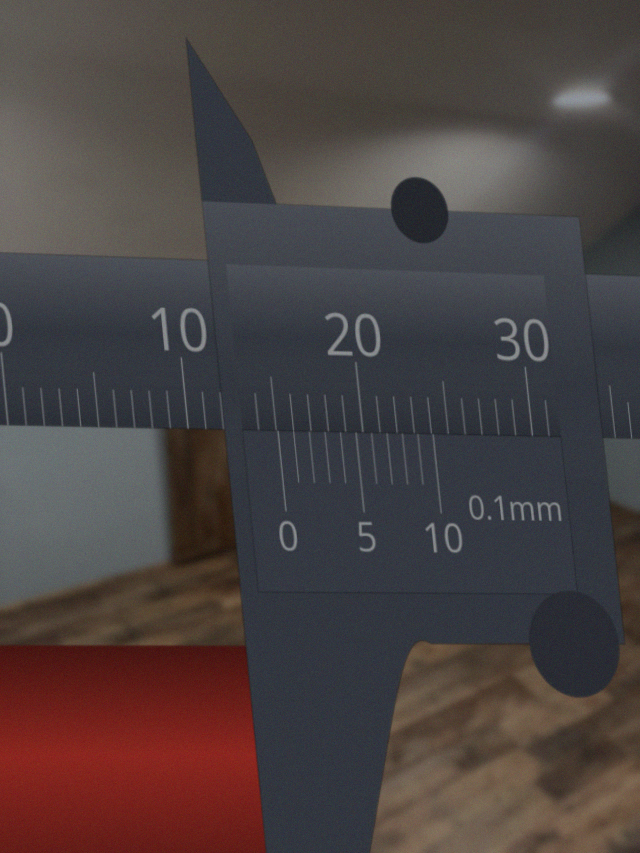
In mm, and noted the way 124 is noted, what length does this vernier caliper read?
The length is 15.1
